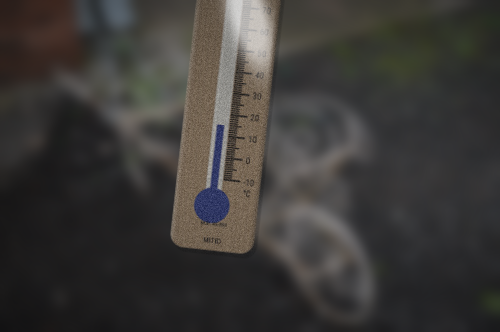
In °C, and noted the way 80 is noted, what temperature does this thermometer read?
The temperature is 15
